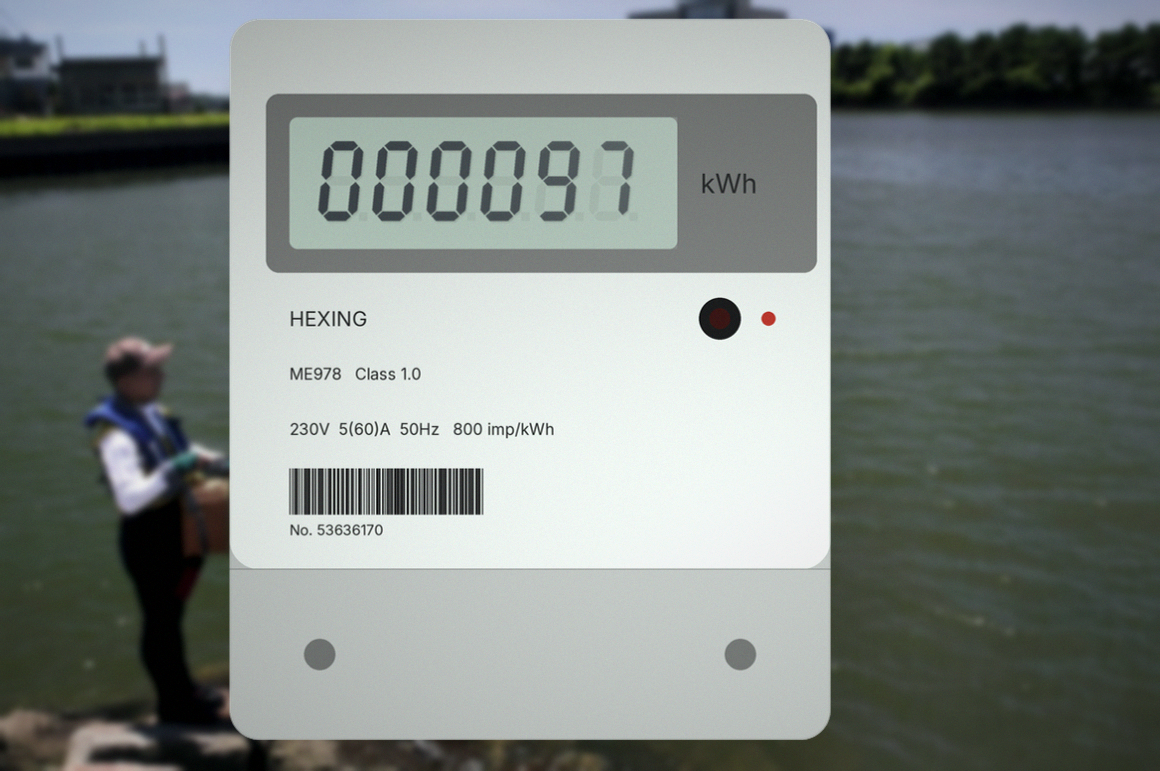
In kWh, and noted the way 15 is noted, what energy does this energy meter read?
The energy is 97
